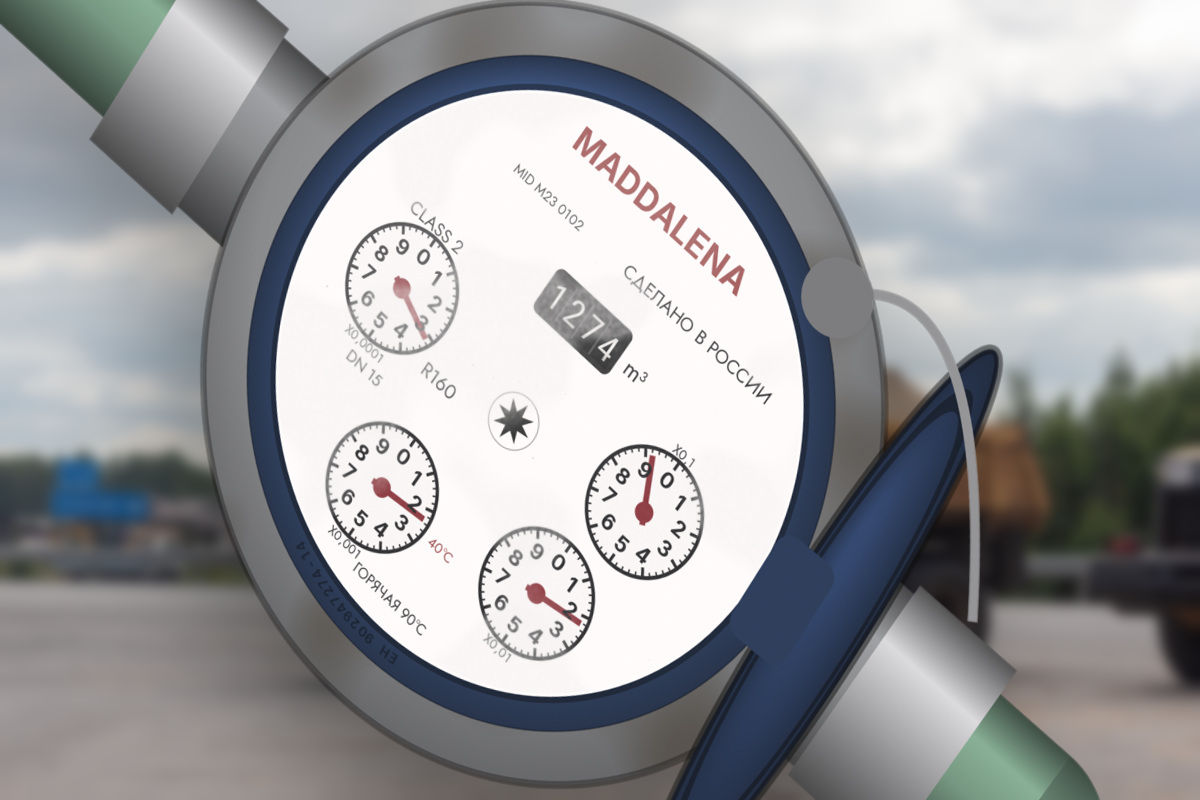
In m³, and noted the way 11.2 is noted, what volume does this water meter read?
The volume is 1273.9223
